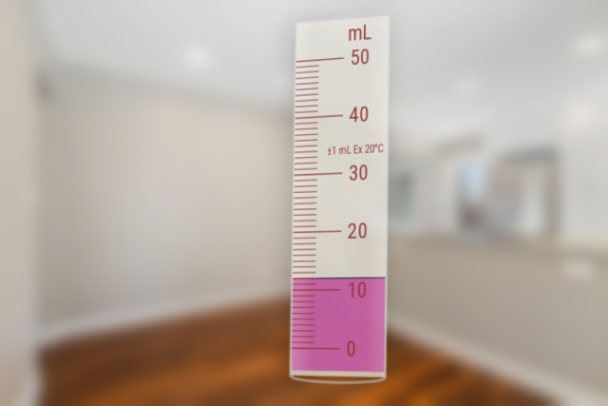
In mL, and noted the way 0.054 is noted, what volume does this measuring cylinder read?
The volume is 12
